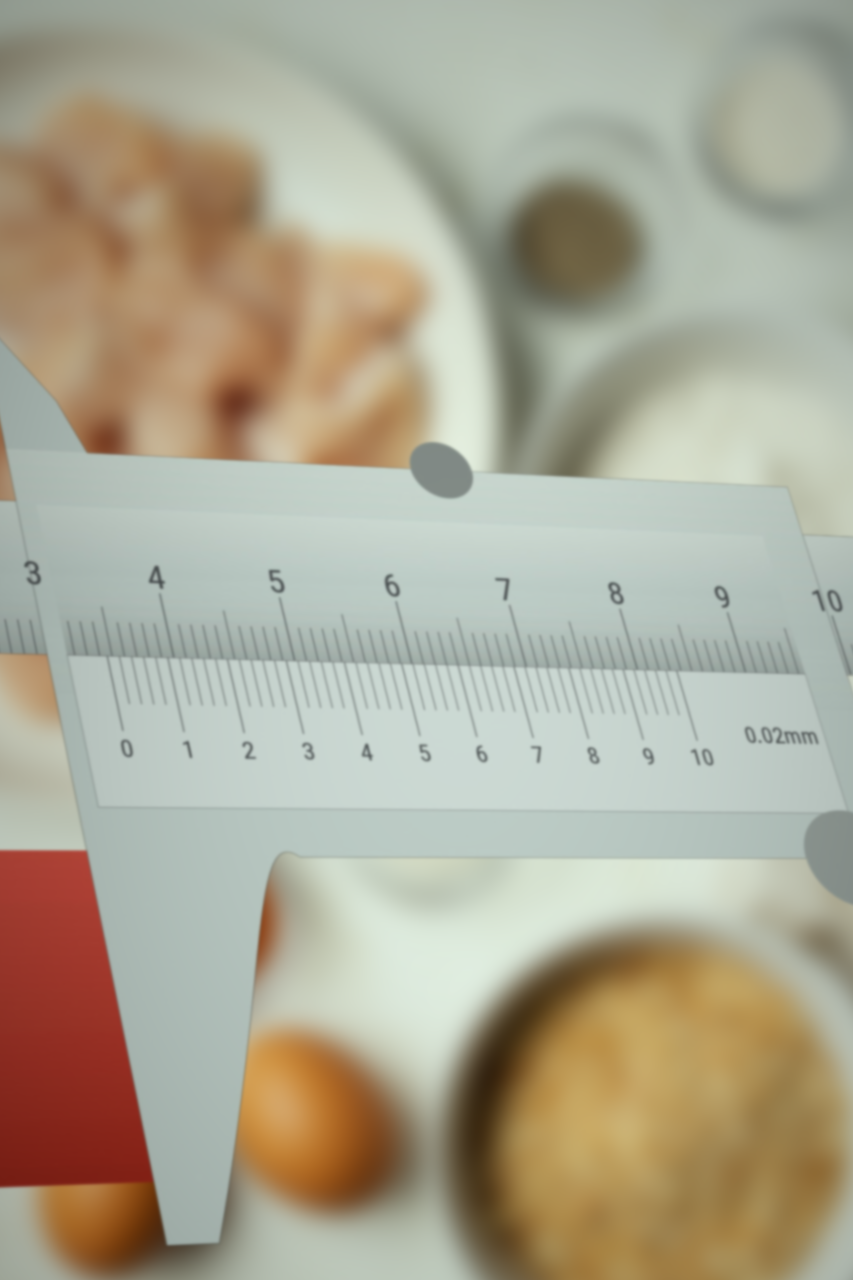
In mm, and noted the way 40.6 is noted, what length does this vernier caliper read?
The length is 34.6
